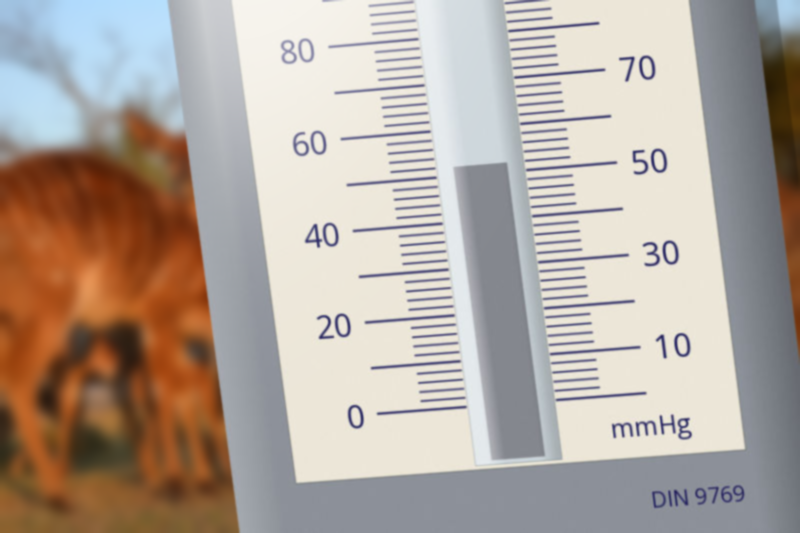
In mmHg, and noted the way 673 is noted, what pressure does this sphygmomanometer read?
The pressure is 52
